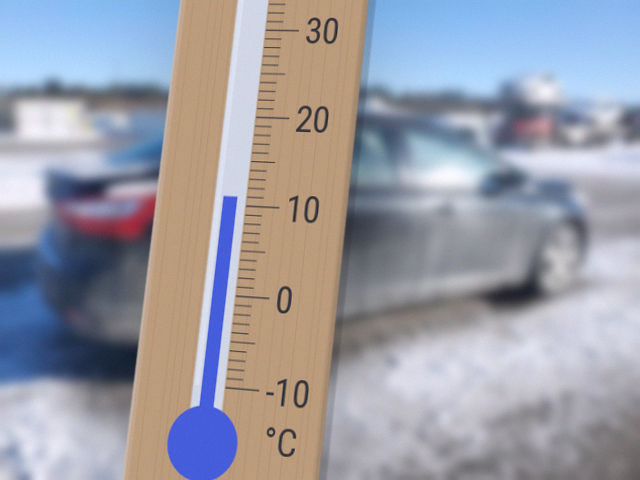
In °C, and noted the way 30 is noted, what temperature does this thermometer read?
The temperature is 11
